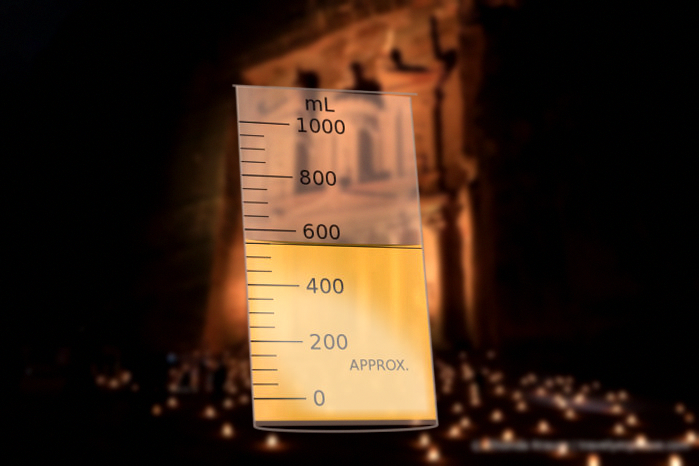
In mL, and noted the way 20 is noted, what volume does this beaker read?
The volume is 550
